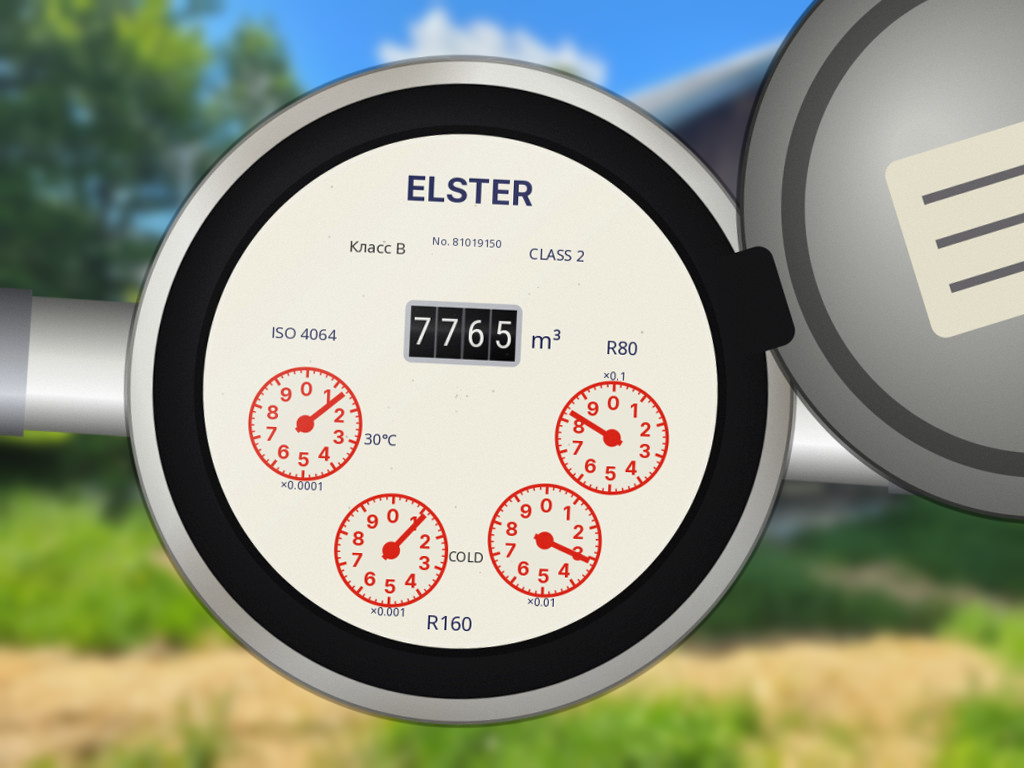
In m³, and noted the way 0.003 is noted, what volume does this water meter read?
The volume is 7765.8311
